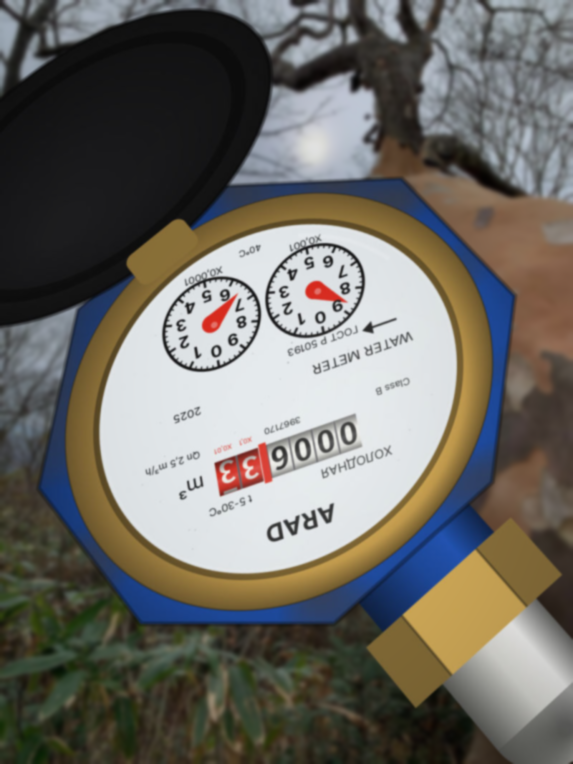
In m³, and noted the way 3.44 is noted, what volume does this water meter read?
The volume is 6.3286
